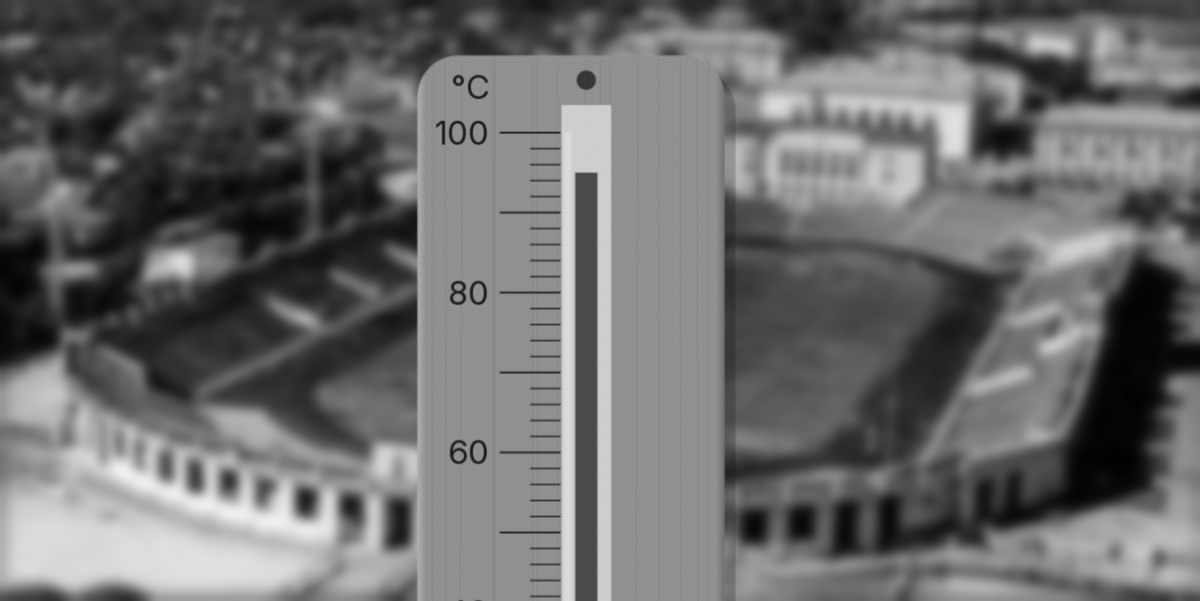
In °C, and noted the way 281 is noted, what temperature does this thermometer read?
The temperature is 95
